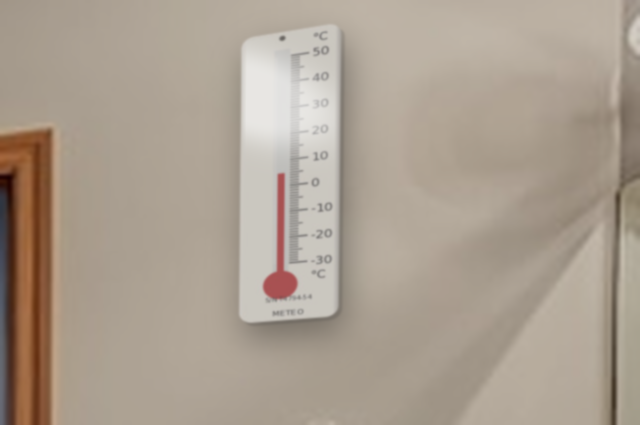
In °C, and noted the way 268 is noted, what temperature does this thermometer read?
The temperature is 5
